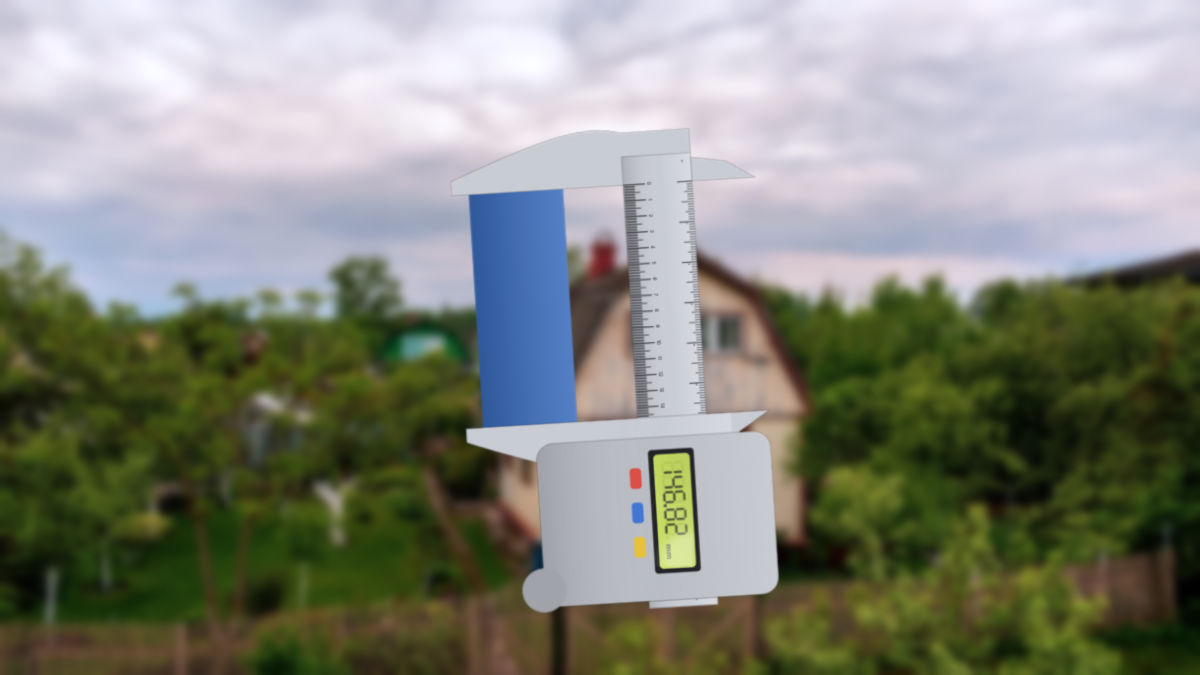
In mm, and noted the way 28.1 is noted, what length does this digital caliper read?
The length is 146.82
